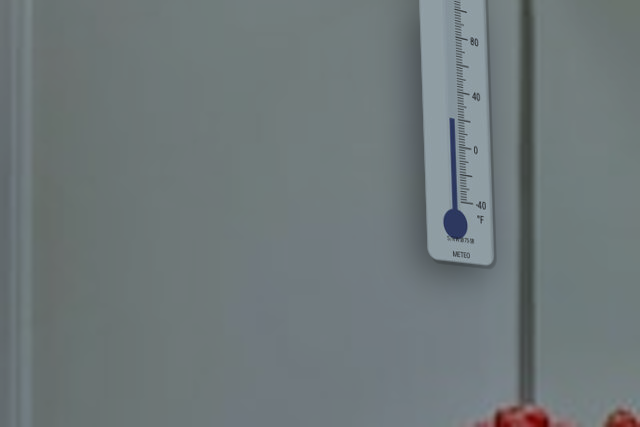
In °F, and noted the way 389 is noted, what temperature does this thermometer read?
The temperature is 20
